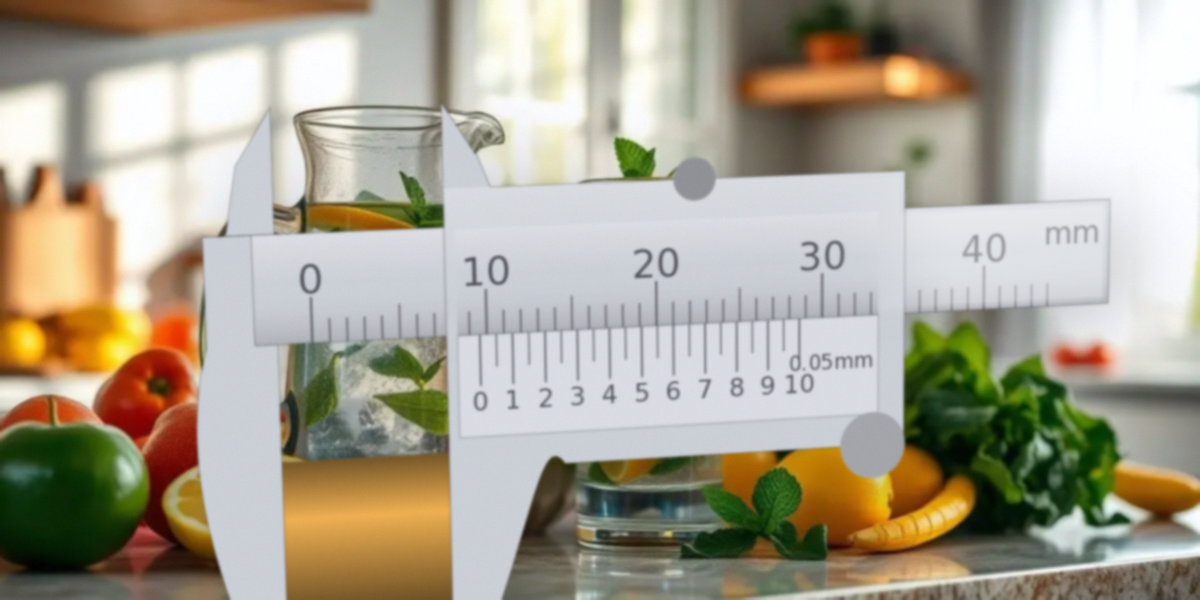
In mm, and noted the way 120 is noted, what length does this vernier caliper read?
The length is 9.6
